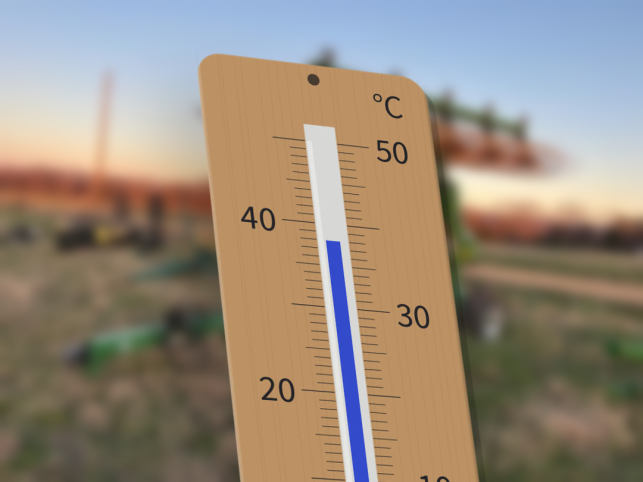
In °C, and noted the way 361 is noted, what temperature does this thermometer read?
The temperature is 38
